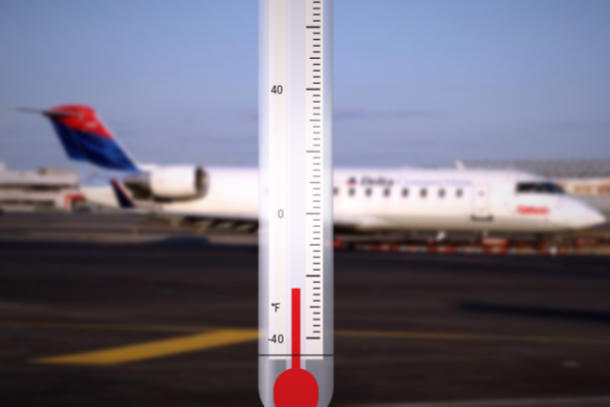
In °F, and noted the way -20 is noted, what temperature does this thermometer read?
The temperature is -24
